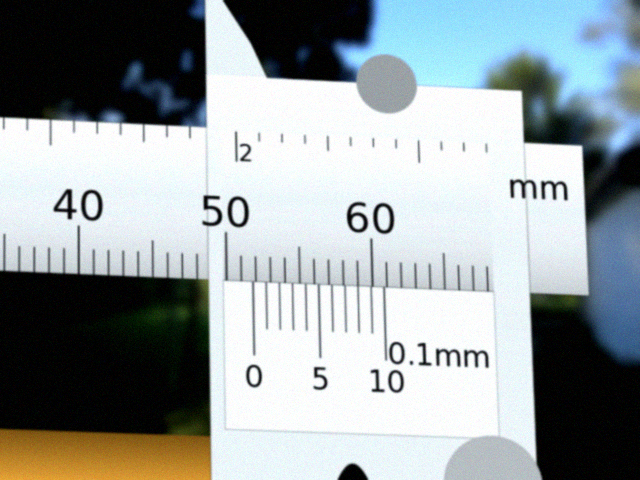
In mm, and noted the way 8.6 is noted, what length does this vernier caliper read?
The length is 51.8
